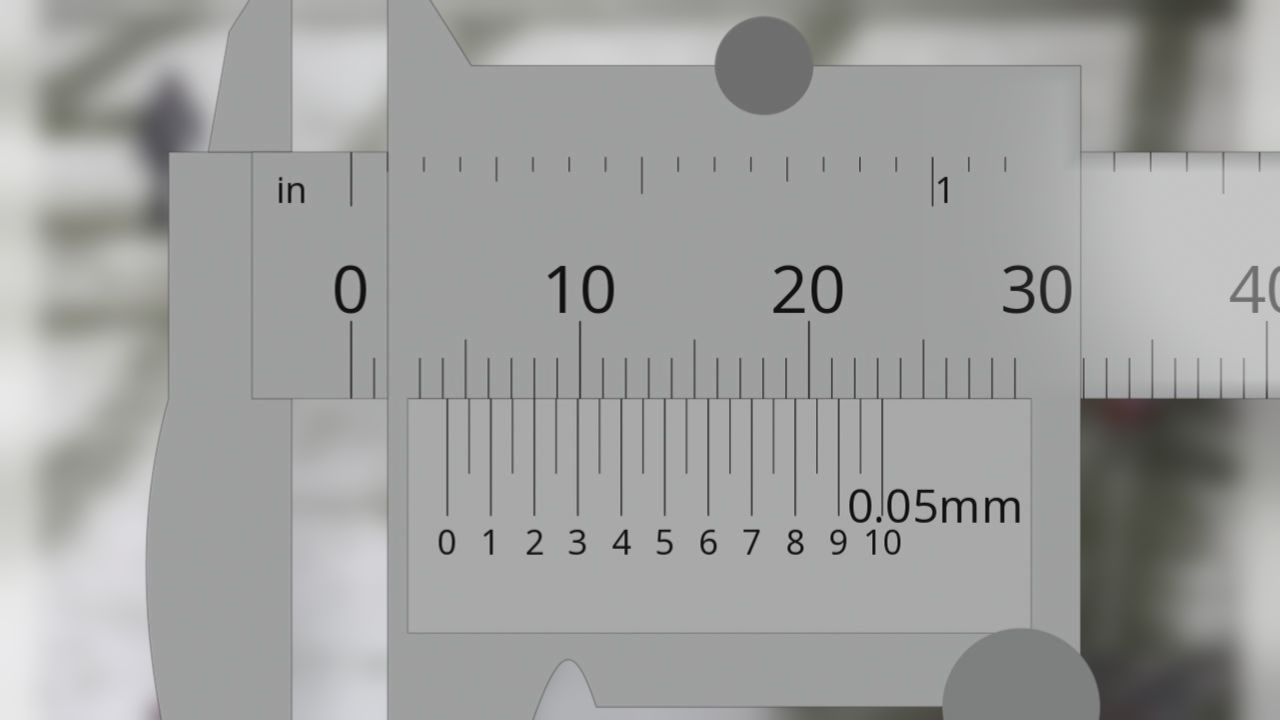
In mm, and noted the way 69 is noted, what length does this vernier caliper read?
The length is 4.2
